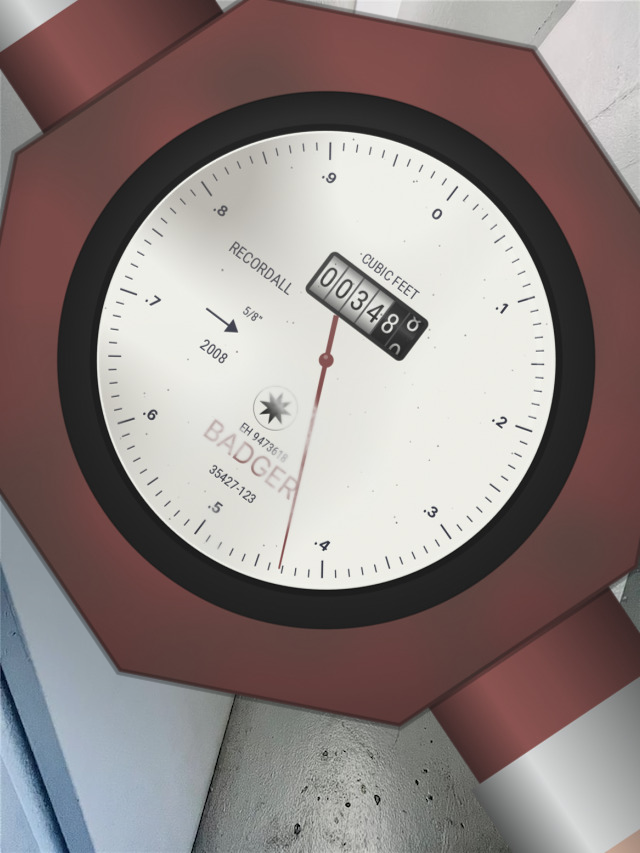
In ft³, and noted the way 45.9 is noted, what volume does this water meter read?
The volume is 3488.43
